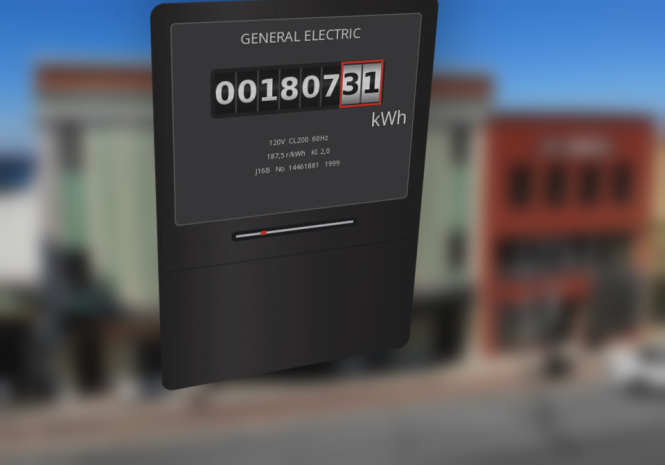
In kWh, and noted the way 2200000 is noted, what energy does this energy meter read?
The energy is 1807.31
